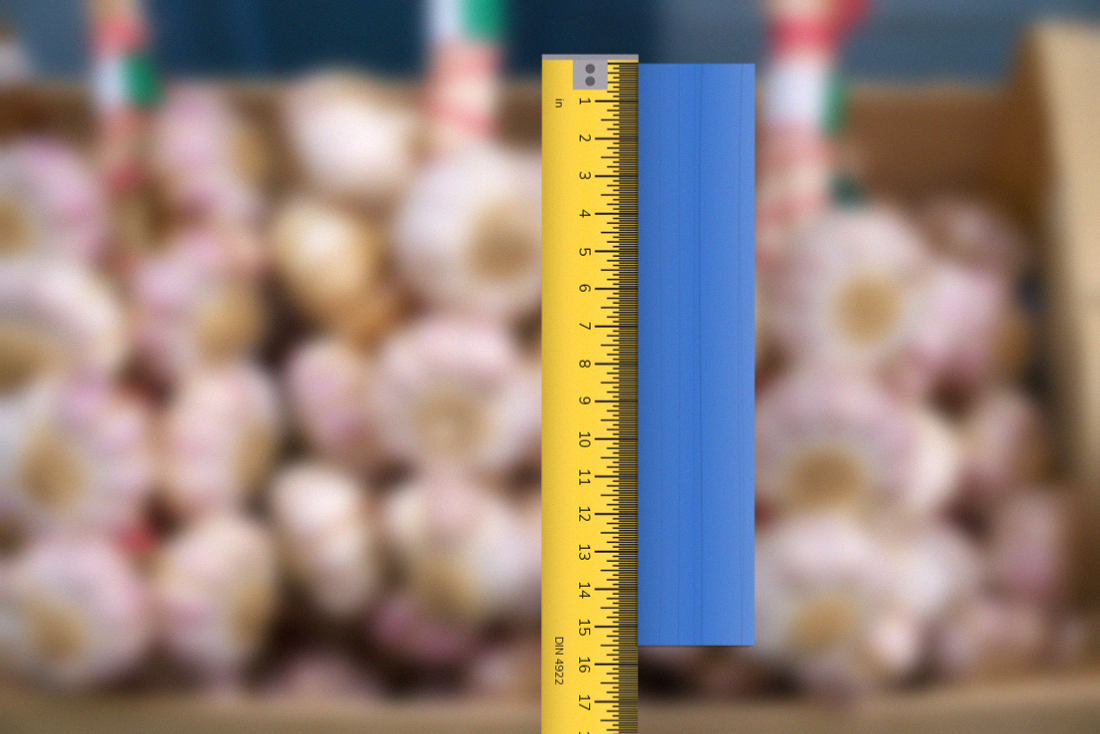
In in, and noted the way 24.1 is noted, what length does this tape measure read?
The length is 15.5
